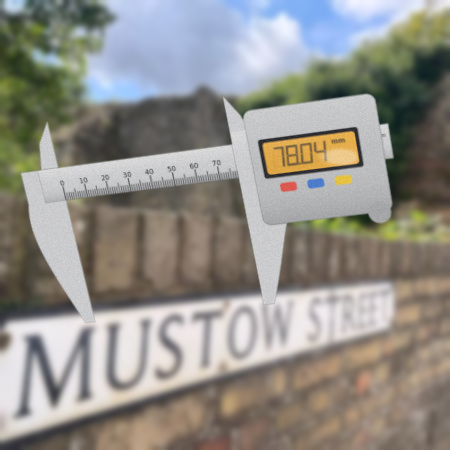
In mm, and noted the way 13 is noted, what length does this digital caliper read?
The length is 78.04
